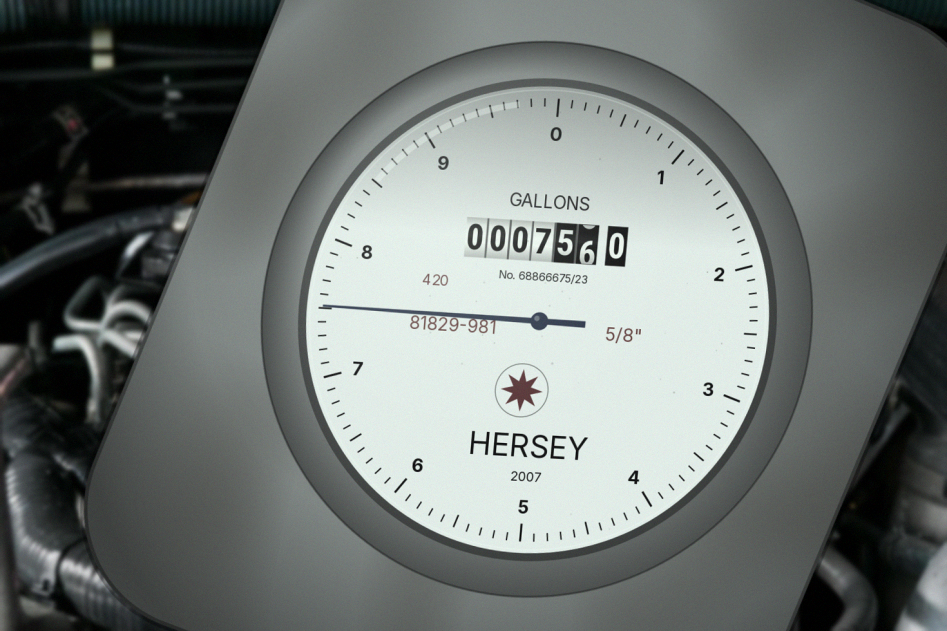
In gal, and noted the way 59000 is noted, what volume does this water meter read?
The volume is 7557.5
